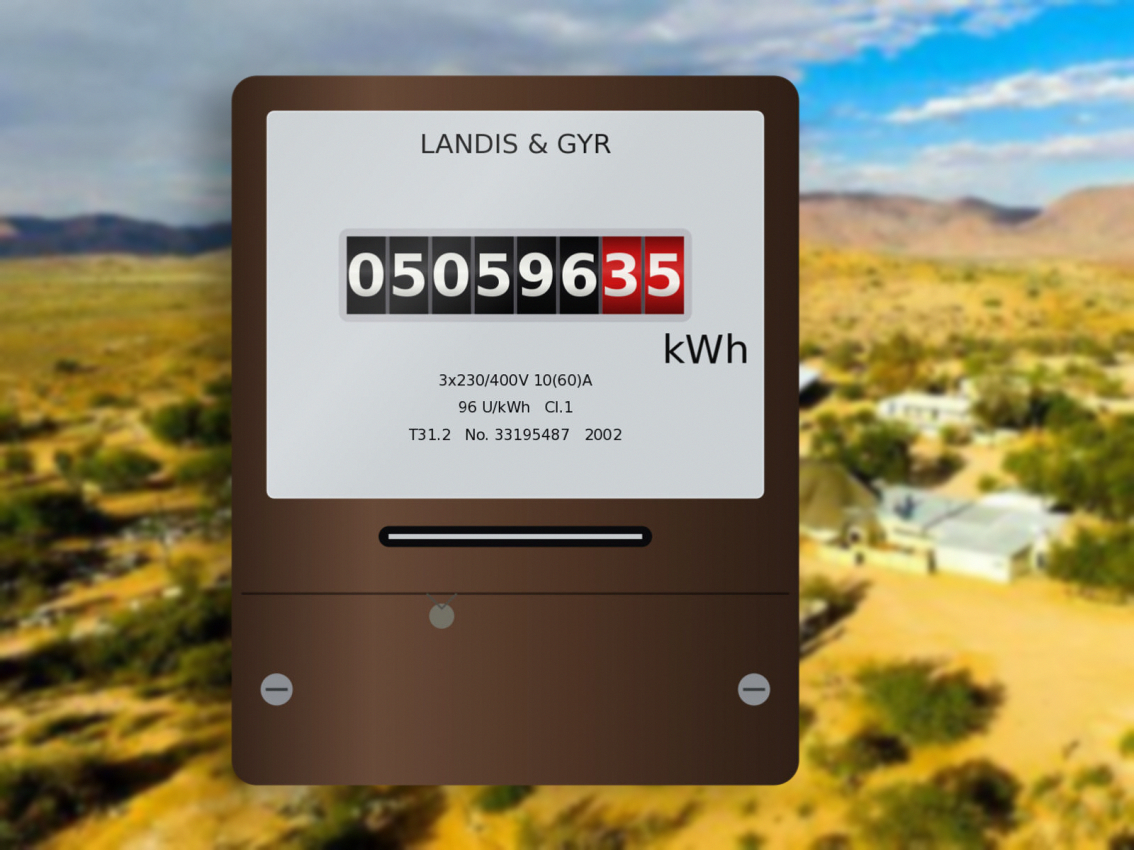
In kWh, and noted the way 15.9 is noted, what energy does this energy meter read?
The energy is 50596.35
